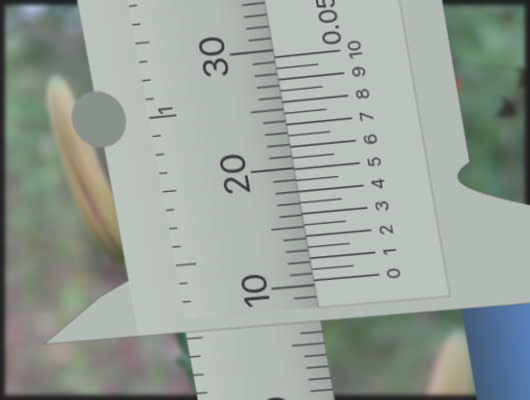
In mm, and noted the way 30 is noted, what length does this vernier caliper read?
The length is 10.4
